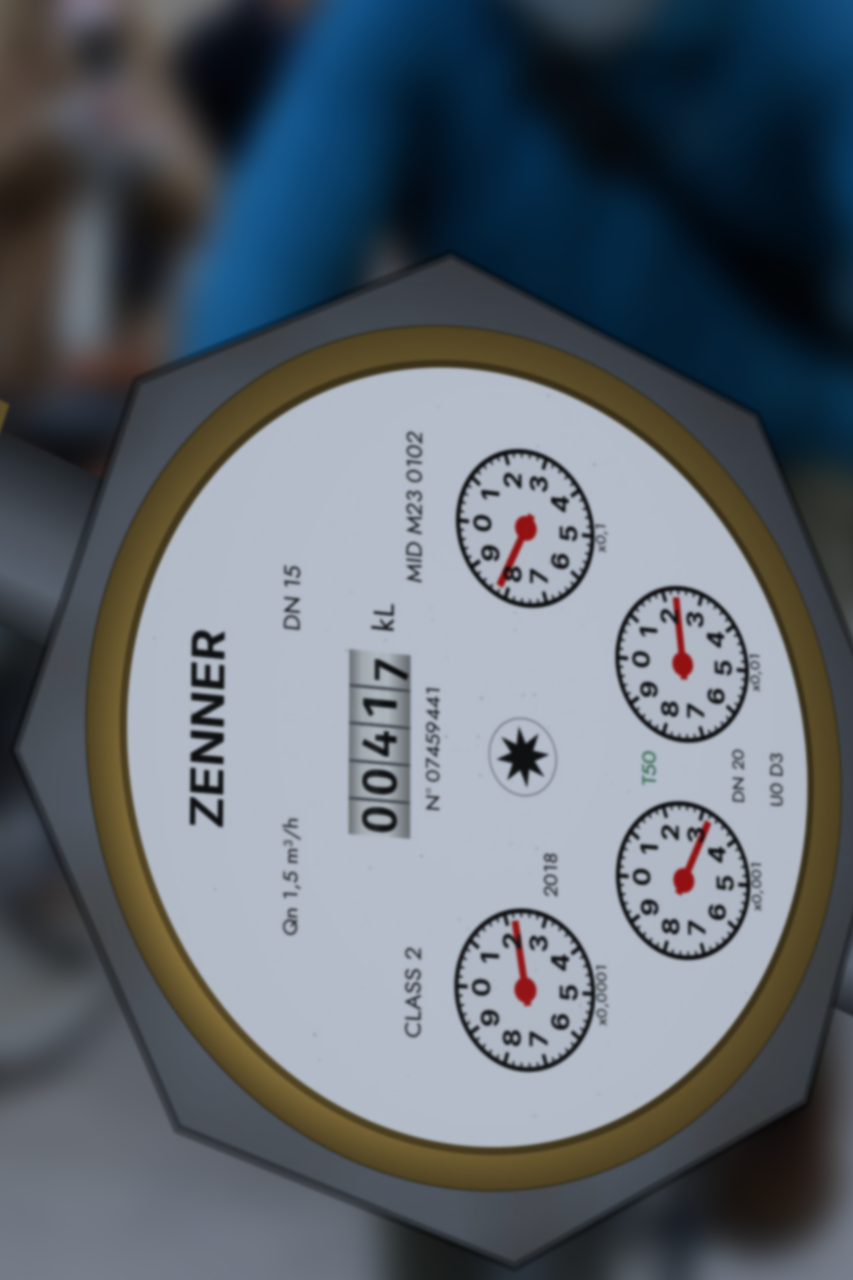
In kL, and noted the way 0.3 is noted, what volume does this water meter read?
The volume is 416.8232
